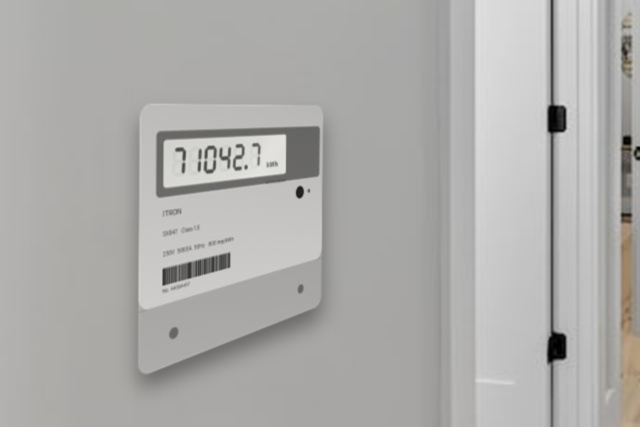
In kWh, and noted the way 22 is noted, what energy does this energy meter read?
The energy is 71042.7
